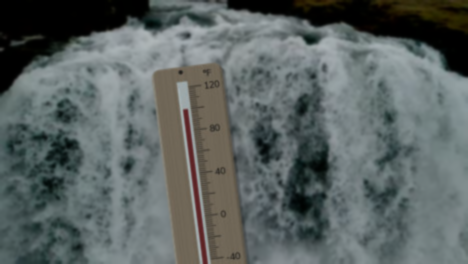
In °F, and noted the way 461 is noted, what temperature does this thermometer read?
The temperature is 100
